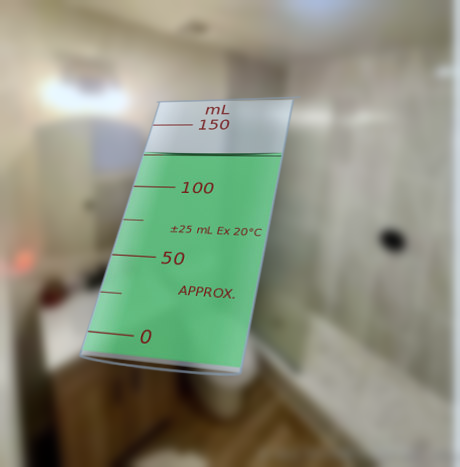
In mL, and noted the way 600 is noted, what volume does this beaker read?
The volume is 125
